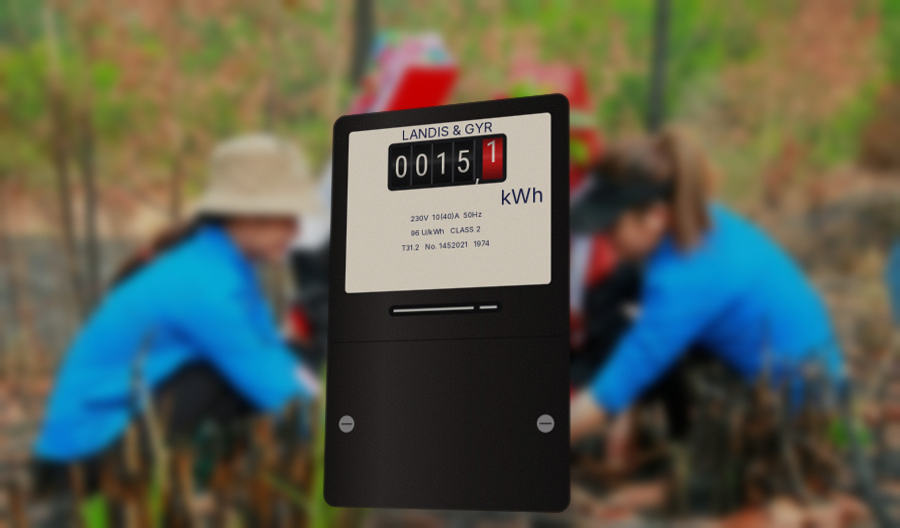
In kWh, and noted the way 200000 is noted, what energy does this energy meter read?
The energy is 15.1
